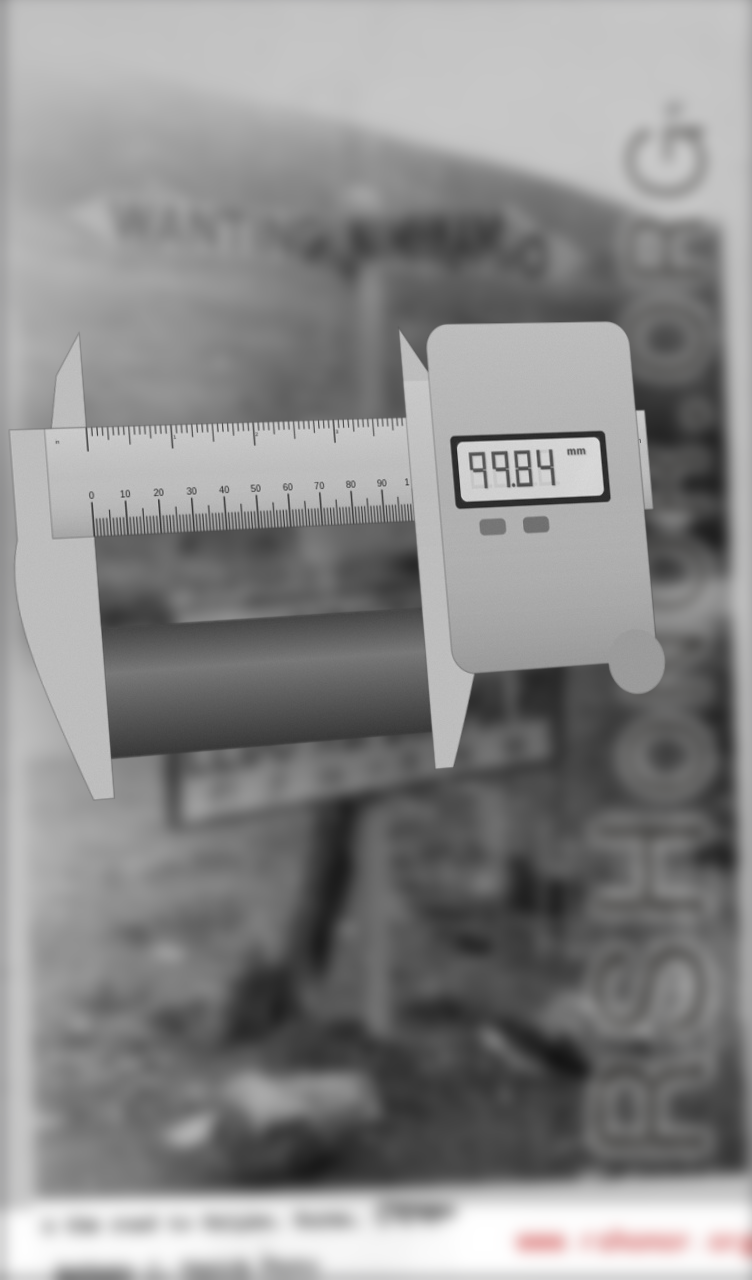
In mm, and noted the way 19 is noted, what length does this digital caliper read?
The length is 99.84
